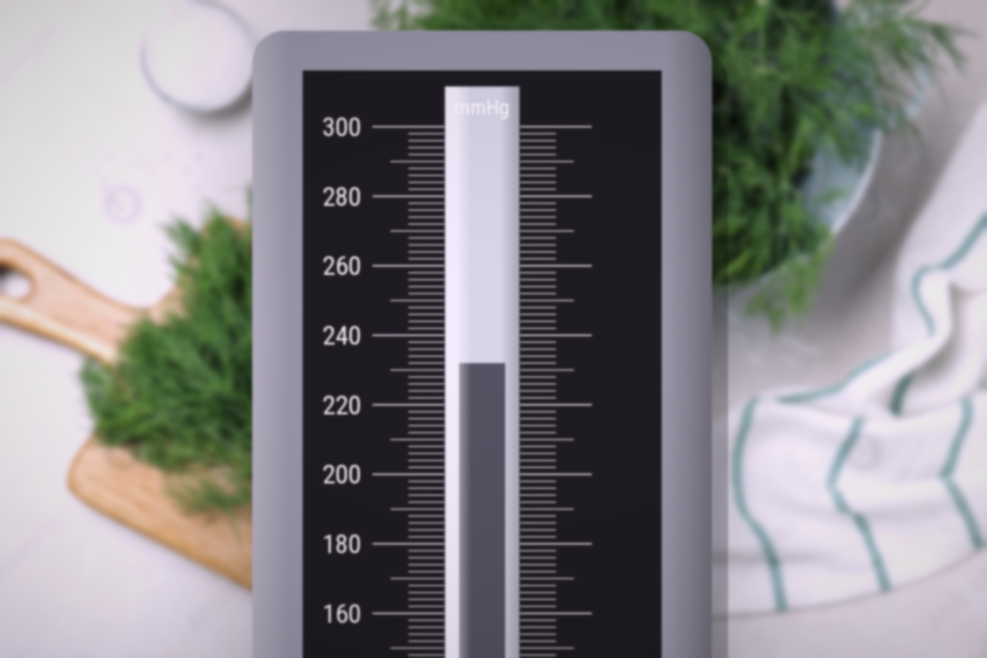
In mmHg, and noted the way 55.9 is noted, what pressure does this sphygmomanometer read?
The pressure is 232
